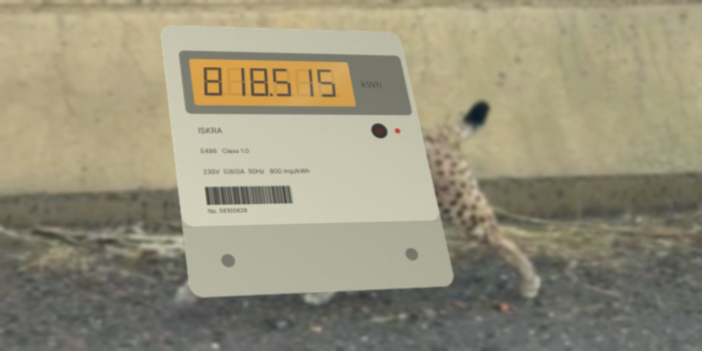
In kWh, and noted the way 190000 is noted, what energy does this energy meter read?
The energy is 818.515
